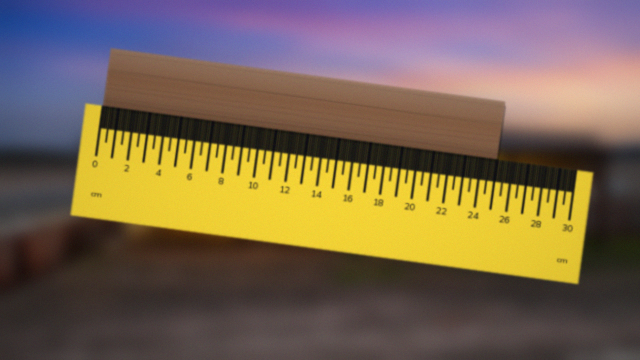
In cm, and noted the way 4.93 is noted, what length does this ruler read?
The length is 25
